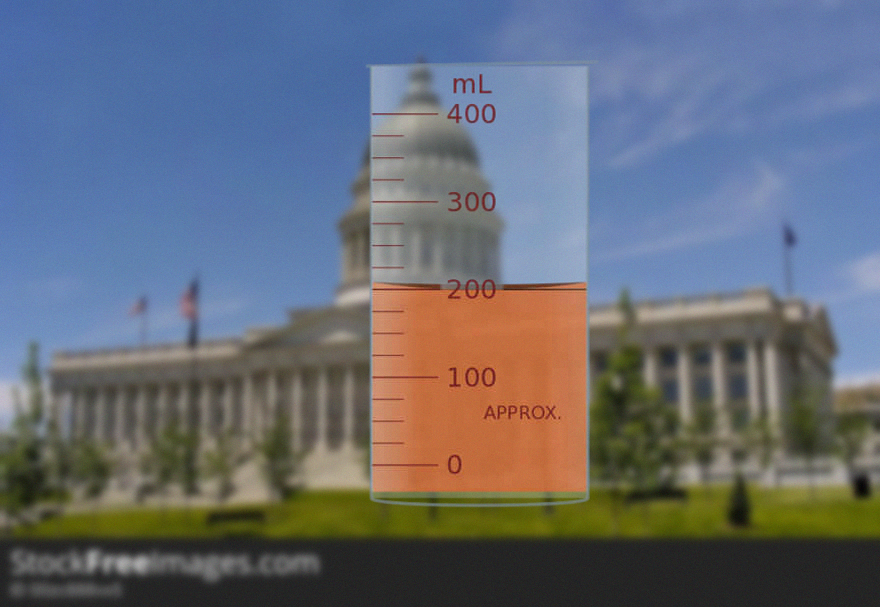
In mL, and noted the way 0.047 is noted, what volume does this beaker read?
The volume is 200
